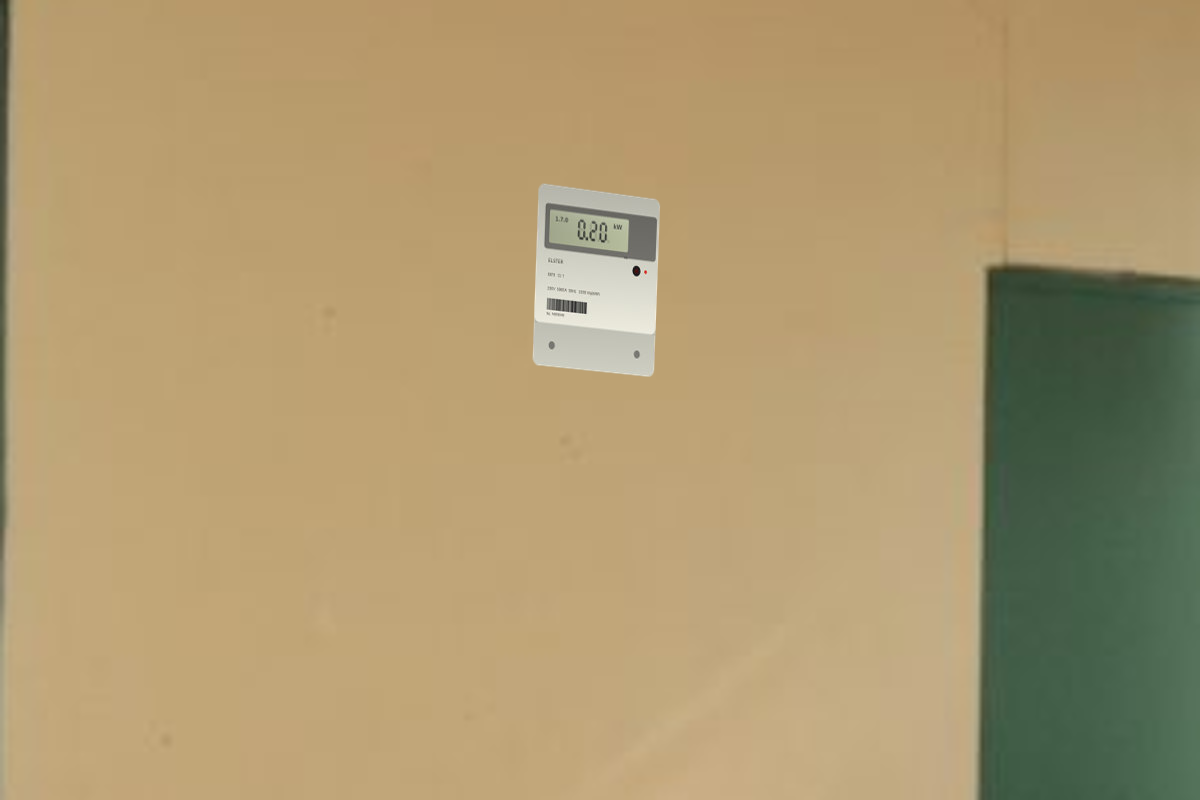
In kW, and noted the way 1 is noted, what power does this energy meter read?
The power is 0.20
